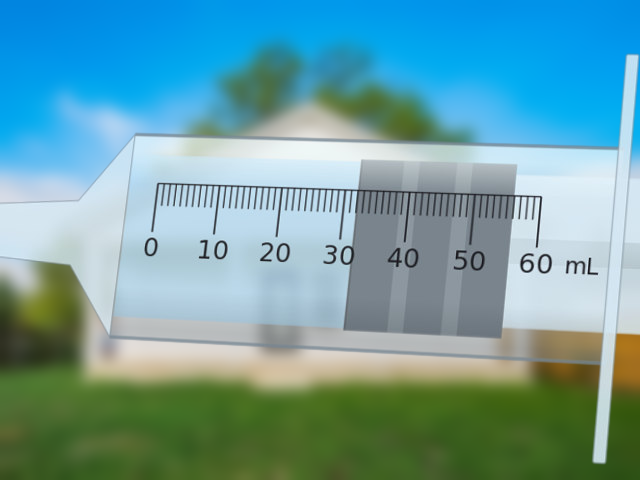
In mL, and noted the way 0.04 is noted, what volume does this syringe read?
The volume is 32
